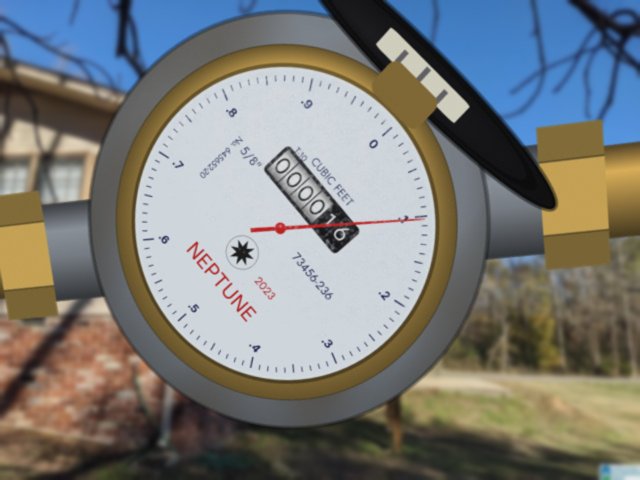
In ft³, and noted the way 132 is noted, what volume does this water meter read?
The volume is 16.10
